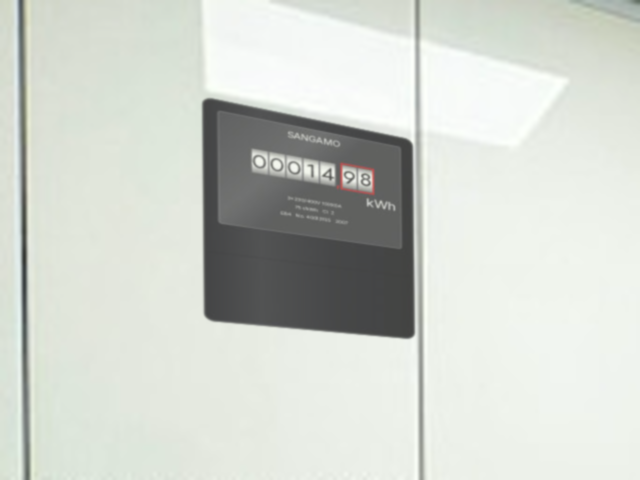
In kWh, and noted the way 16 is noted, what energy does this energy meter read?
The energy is 14.98
